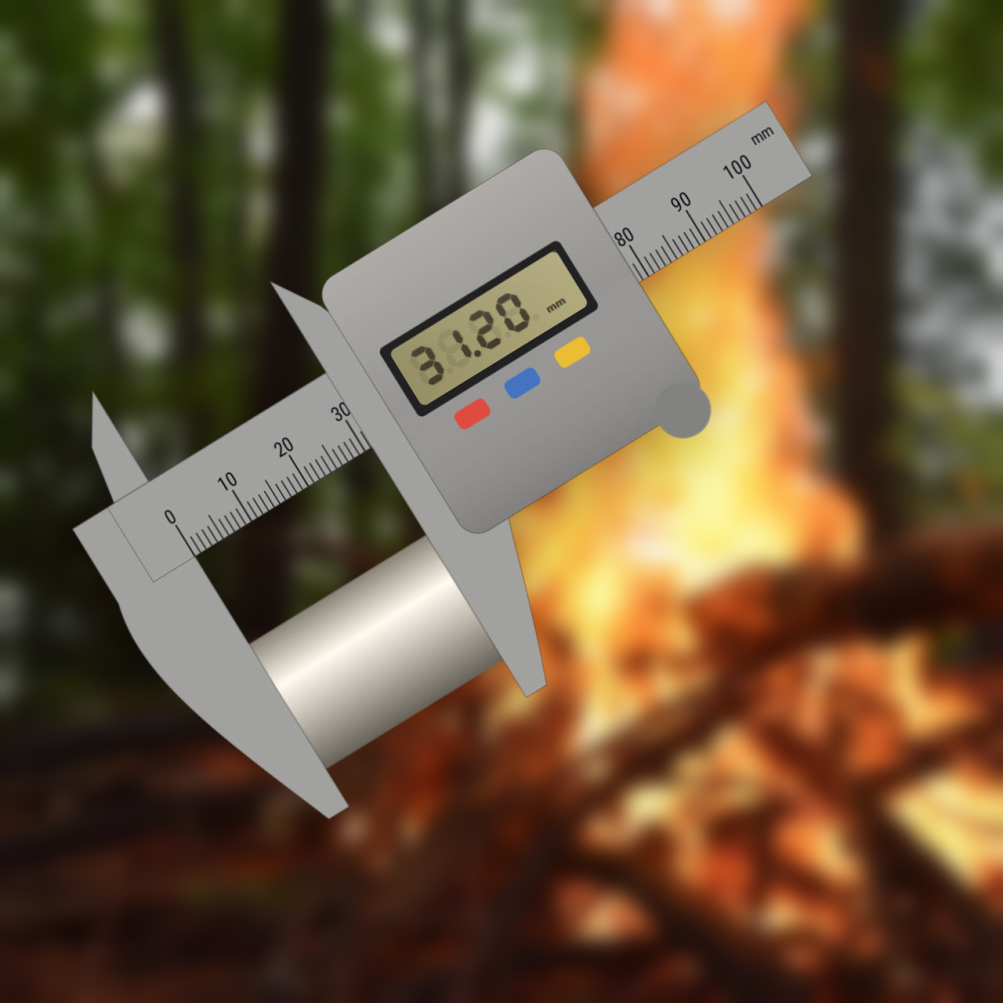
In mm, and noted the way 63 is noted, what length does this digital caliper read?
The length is 31.20
